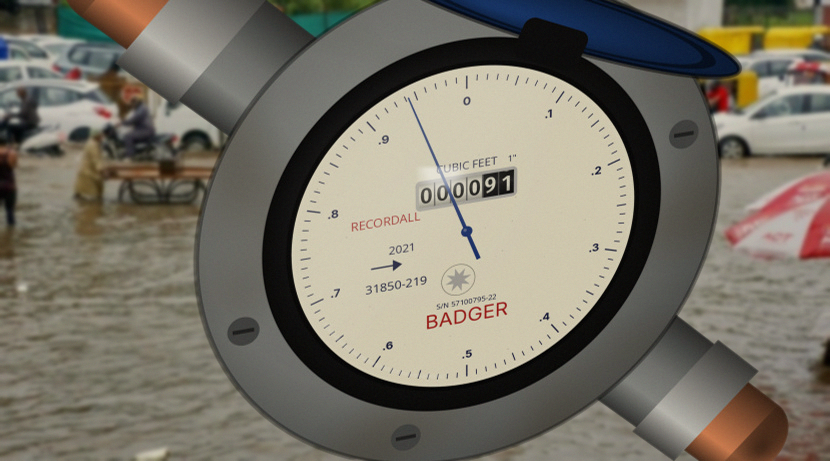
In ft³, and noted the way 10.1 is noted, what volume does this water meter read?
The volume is 90.94
